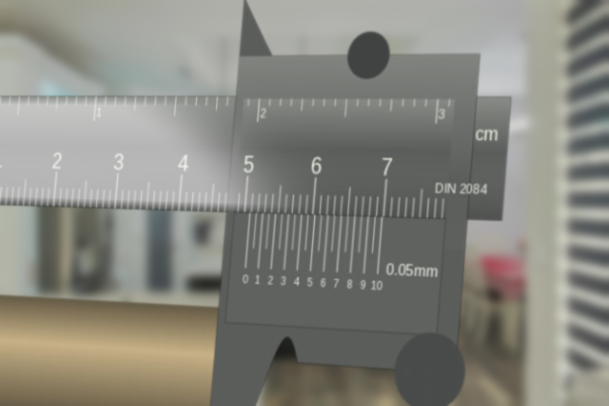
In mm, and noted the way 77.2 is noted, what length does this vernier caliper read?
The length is 50.8
